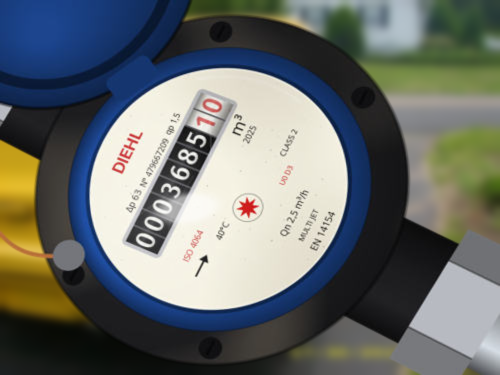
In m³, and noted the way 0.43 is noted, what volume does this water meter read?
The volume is 3685.10
